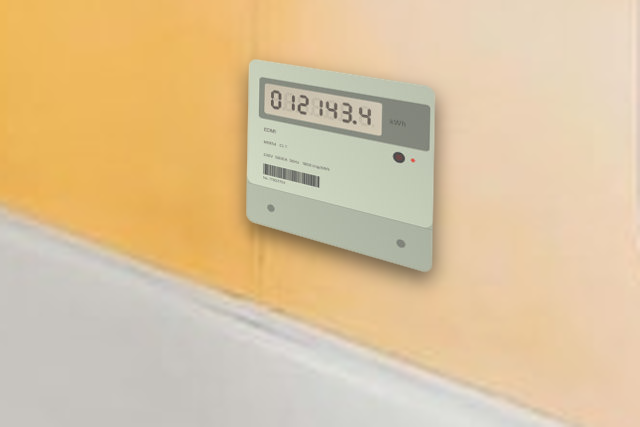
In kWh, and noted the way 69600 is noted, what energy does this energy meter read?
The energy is 12143.4
